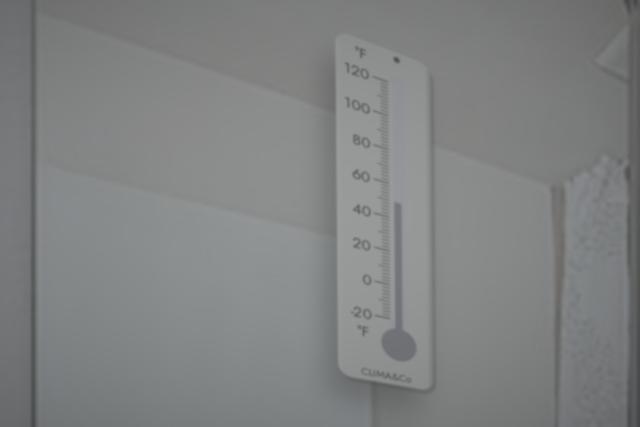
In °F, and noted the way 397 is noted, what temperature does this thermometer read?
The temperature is 50
